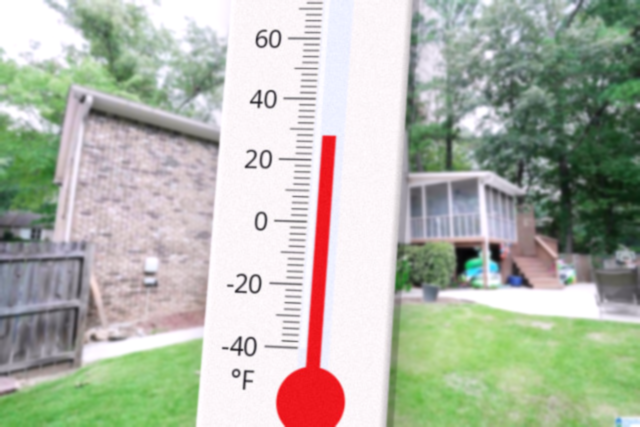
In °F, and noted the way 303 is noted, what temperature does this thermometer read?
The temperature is 28
